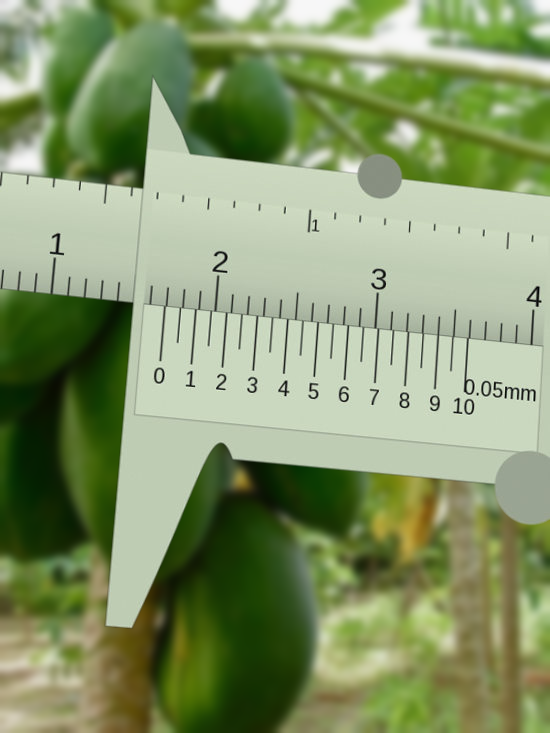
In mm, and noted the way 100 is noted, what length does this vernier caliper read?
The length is 16.9
